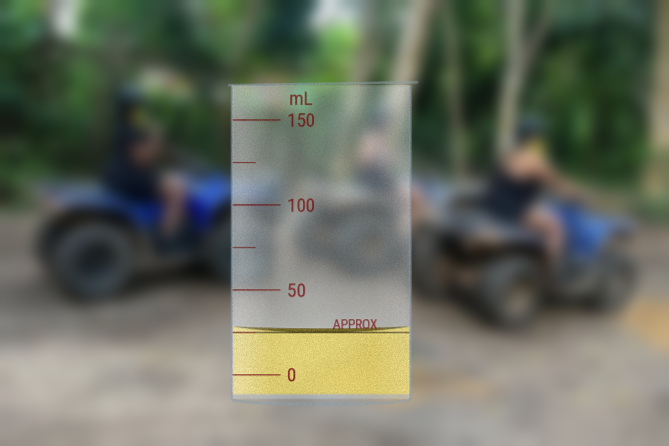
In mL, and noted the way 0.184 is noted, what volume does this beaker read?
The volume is 25
